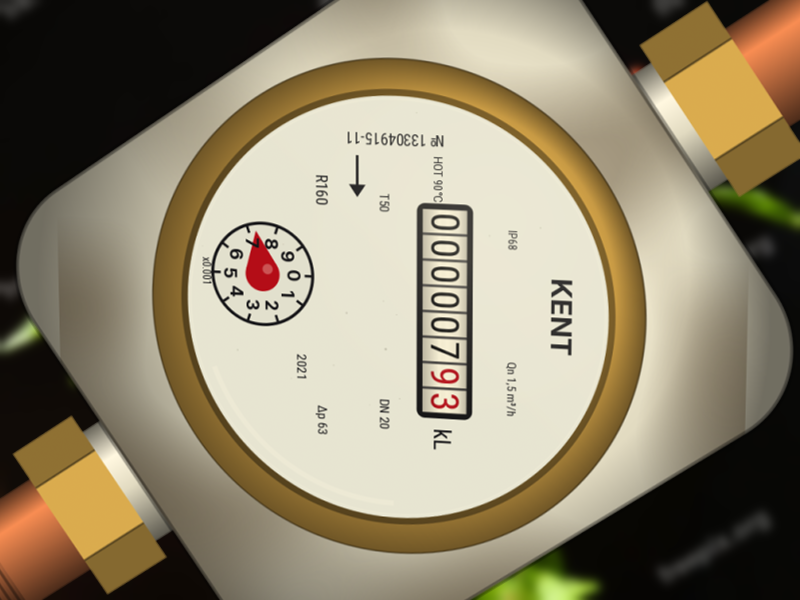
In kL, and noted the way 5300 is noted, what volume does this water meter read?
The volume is 7.937
